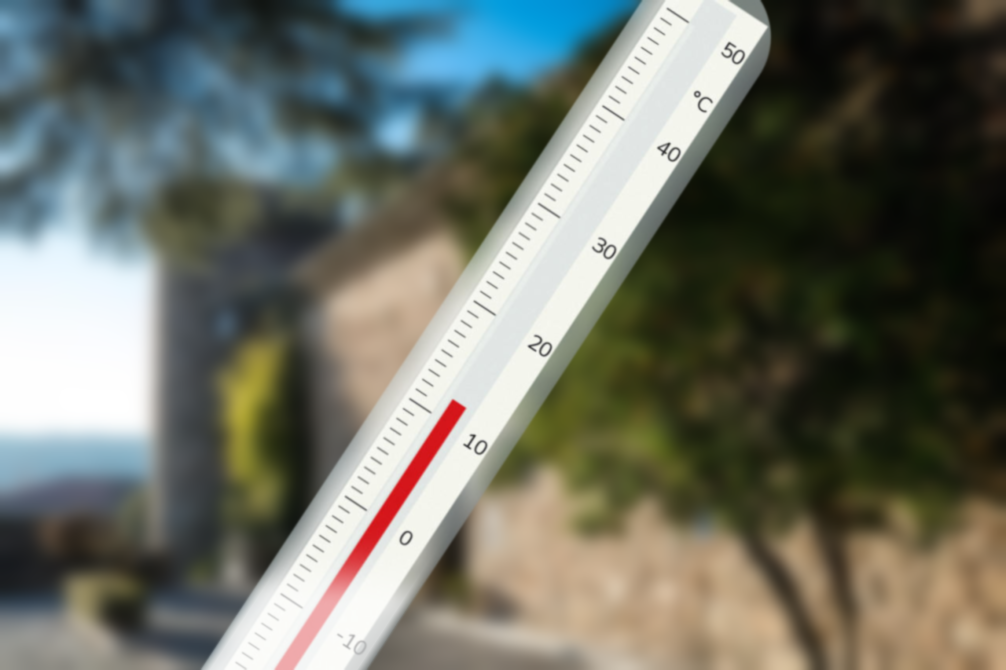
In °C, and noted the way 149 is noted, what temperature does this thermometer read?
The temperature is 12
